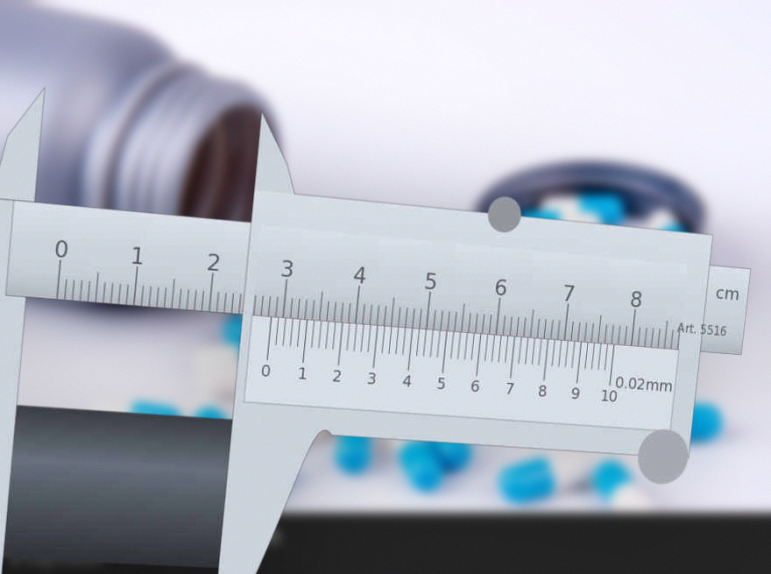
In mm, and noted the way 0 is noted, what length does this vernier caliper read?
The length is 28.4
